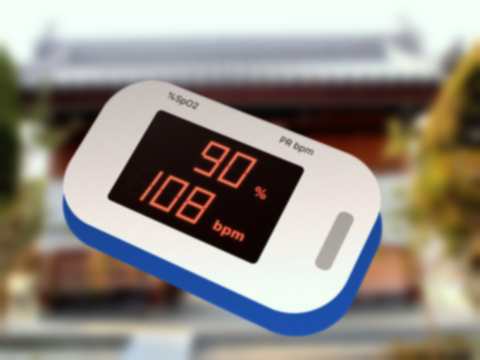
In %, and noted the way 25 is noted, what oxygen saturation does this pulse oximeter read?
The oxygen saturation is 90
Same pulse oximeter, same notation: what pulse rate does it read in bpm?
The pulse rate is 108
